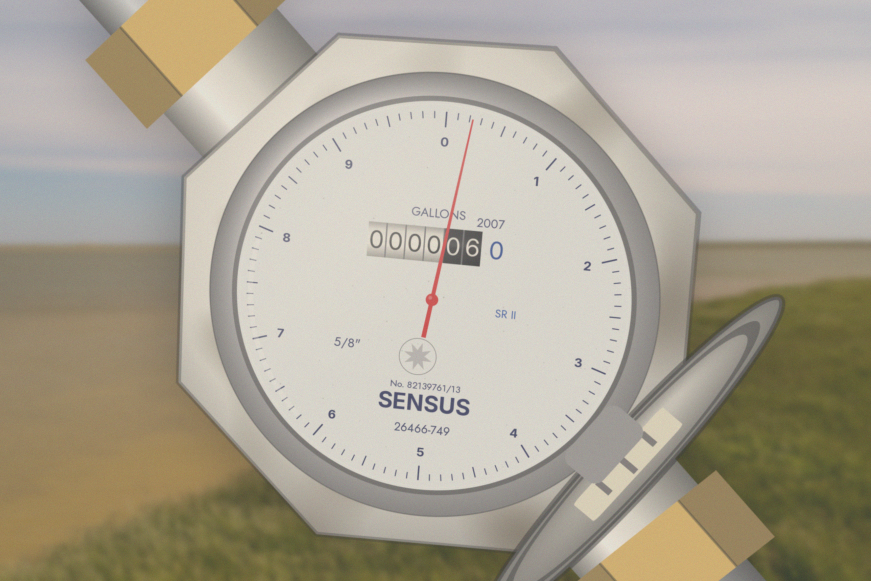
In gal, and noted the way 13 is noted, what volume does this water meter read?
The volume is 60.2
